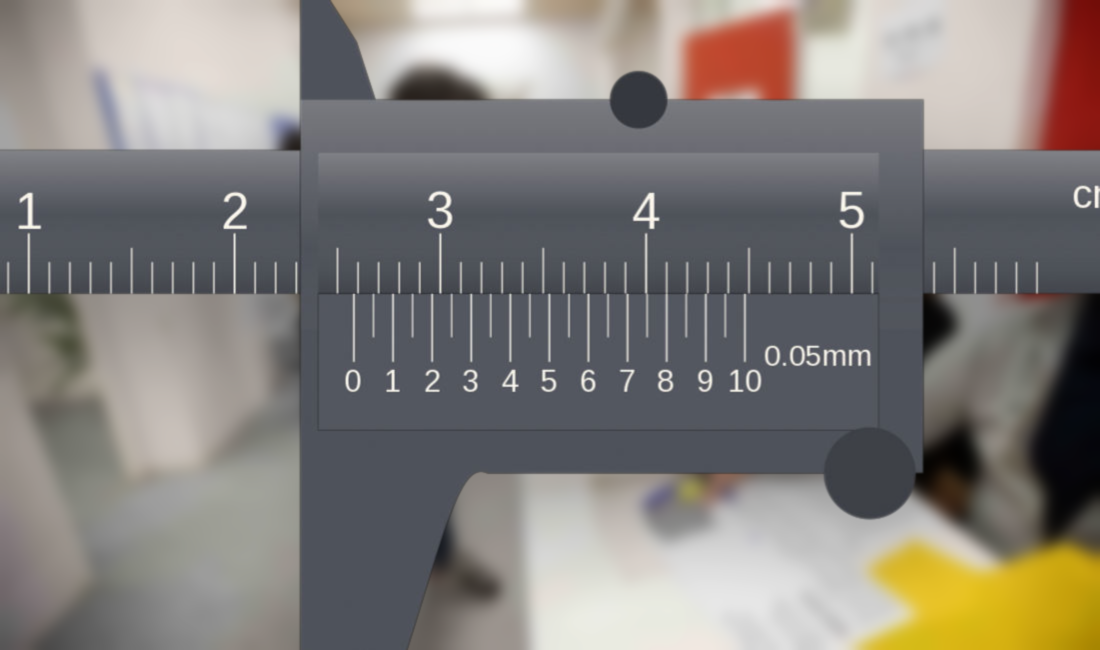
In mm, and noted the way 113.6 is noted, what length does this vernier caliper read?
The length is 25.8
